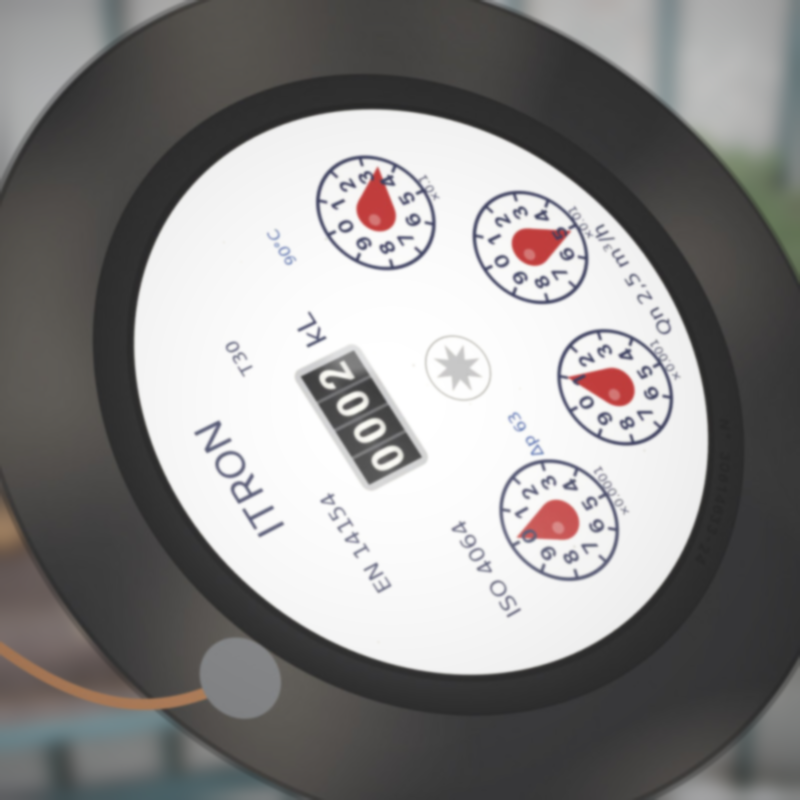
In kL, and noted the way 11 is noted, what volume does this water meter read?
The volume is 2.3510
